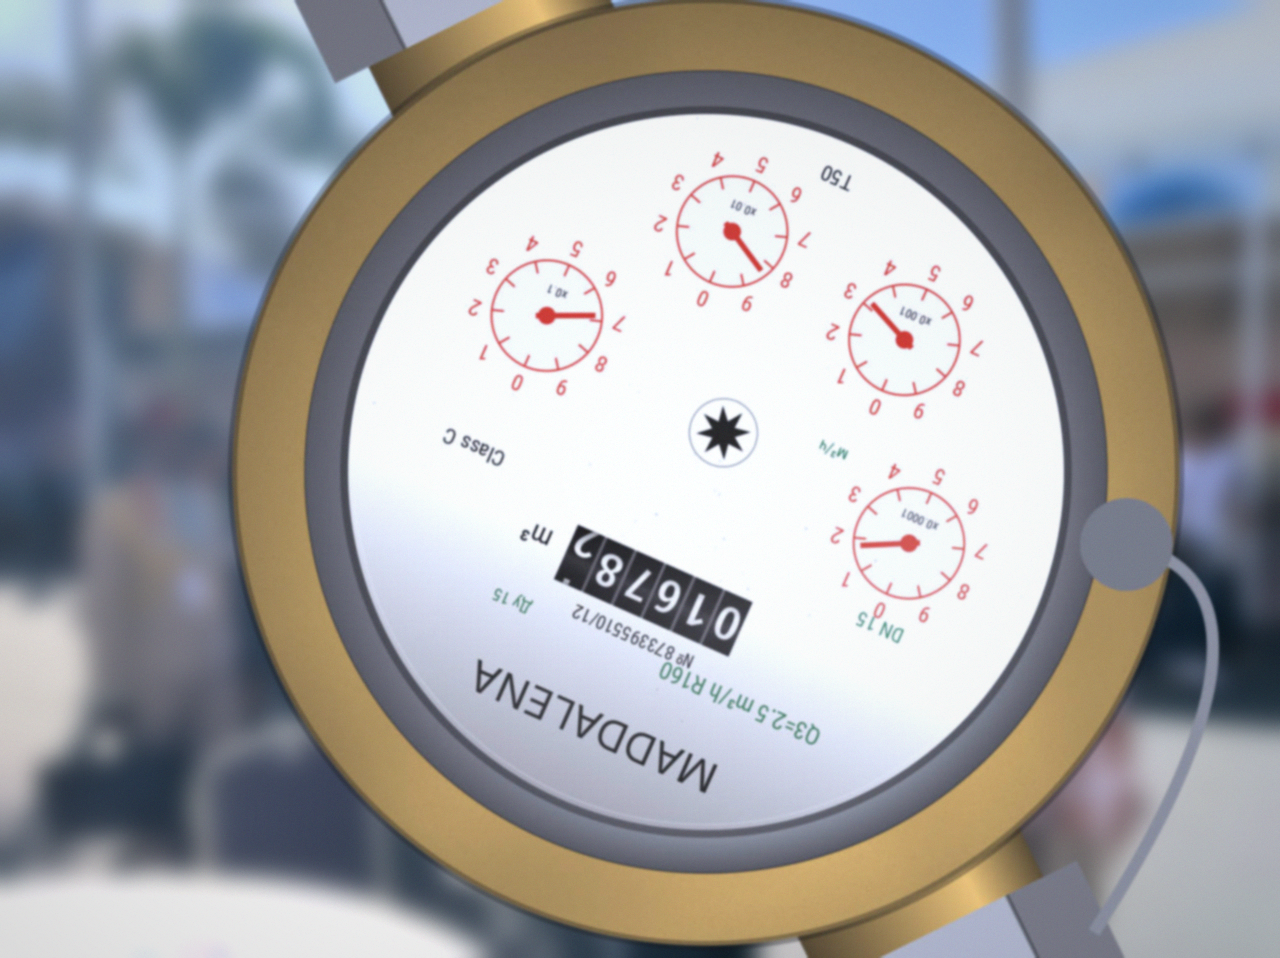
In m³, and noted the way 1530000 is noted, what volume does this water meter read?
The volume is 16781.6831
